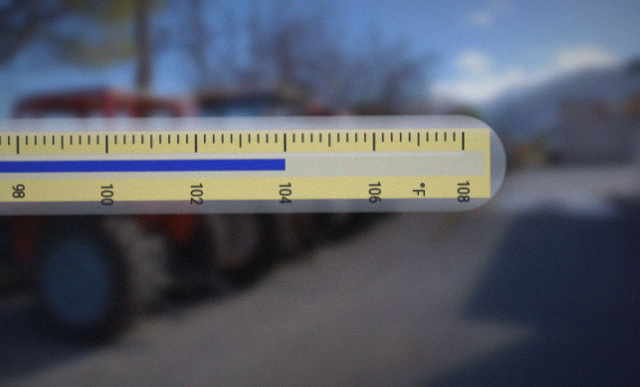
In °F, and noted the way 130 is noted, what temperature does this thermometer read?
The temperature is 104
